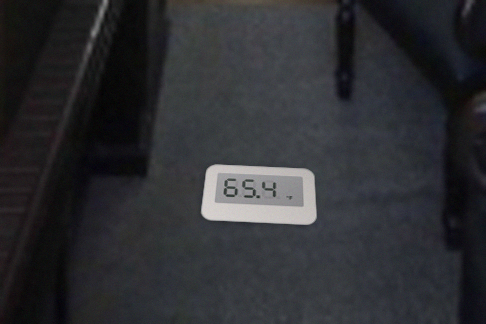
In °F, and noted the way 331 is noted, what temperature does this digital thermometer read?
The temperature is 65.4
